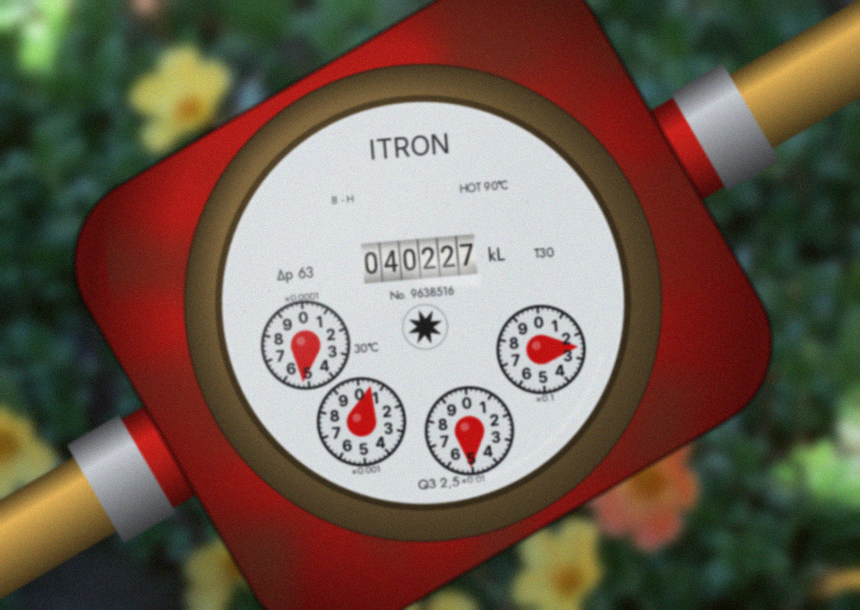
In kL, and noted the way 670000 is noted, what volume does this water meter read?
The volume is 40227.2505
